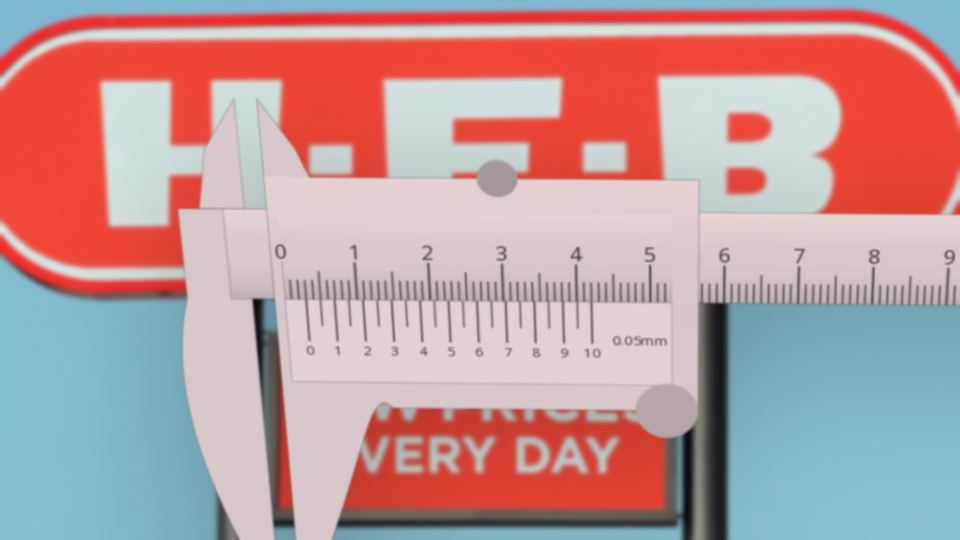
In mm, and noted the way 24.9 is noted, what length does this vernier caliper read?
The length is 3.0
